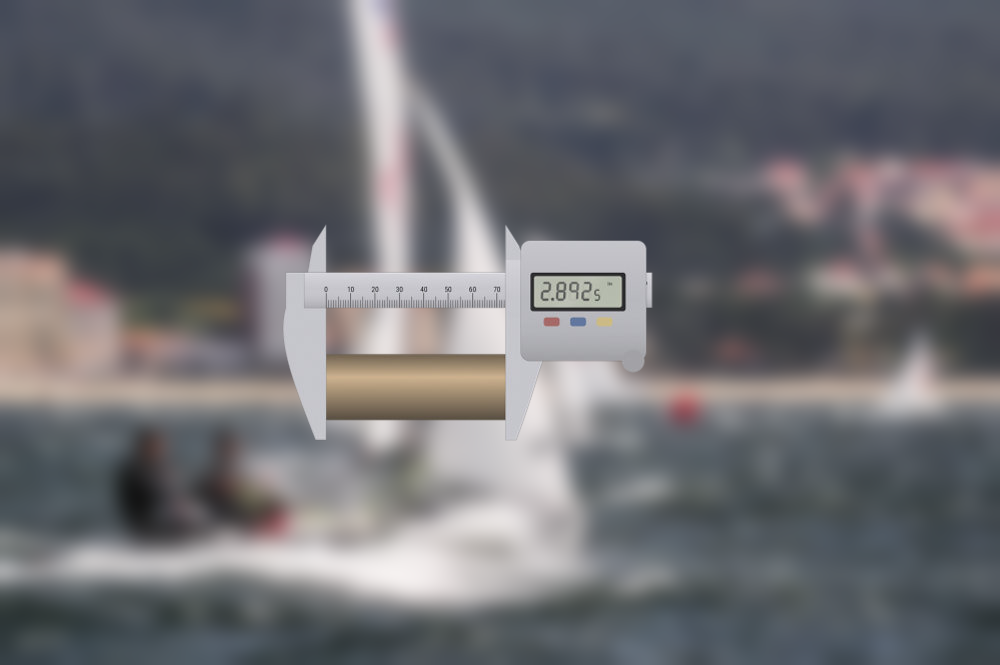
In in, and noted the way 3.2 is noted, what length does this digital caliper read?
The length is 2.8925
